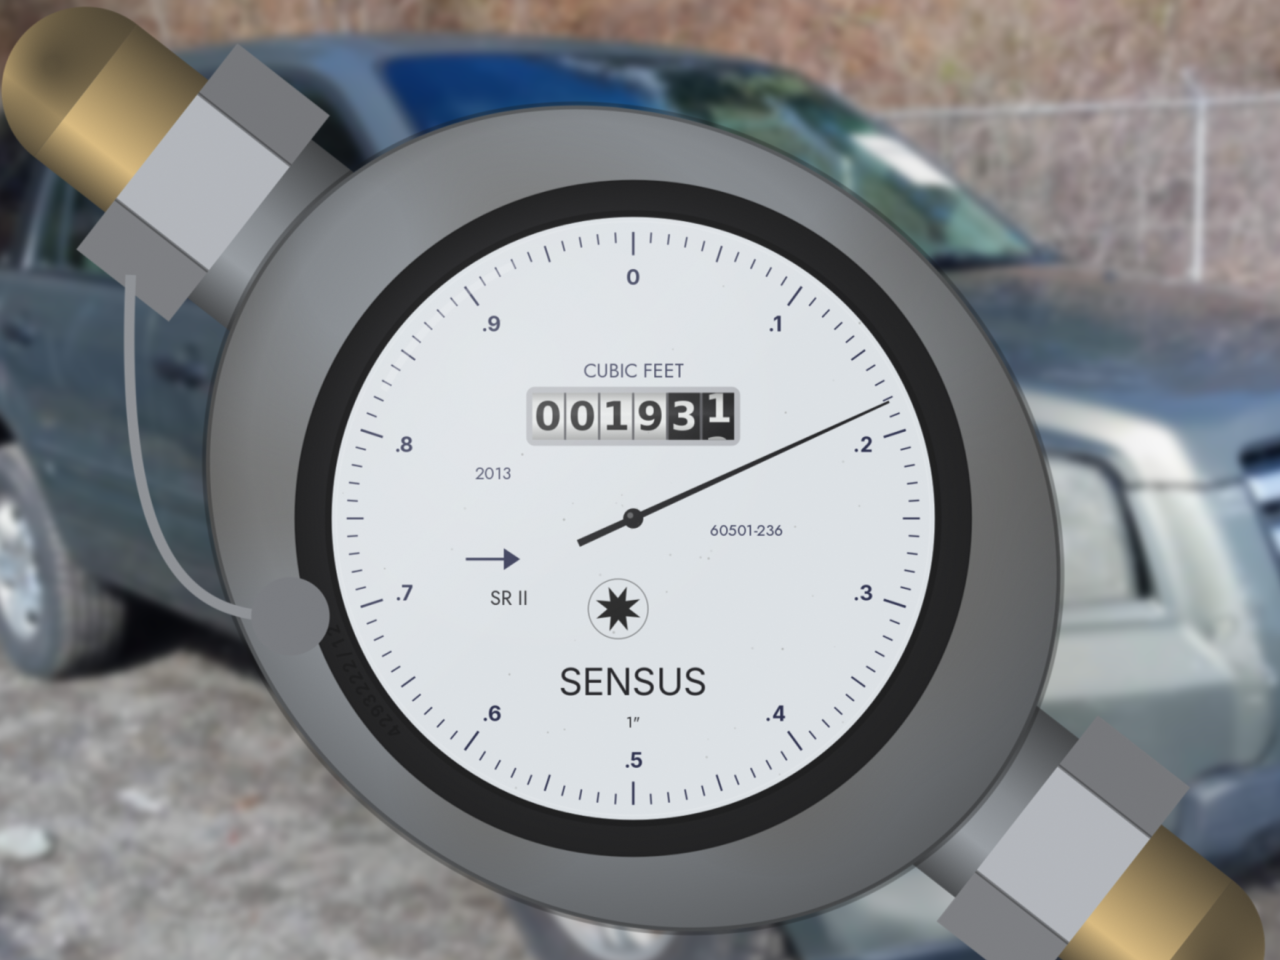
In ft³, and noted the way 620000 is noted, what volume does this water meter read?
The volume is 1931.18
